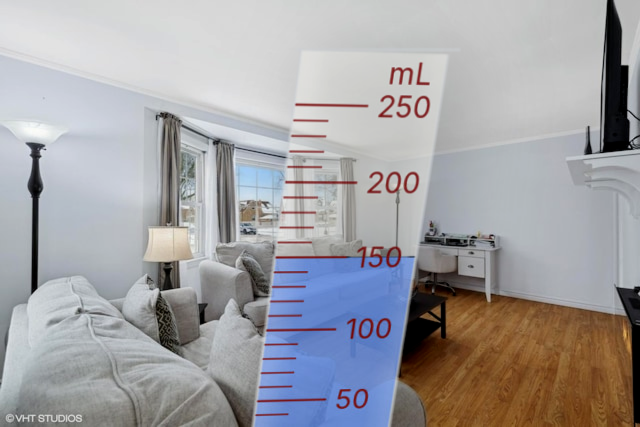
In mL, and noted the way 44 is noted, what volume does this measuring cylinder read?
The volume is 150
